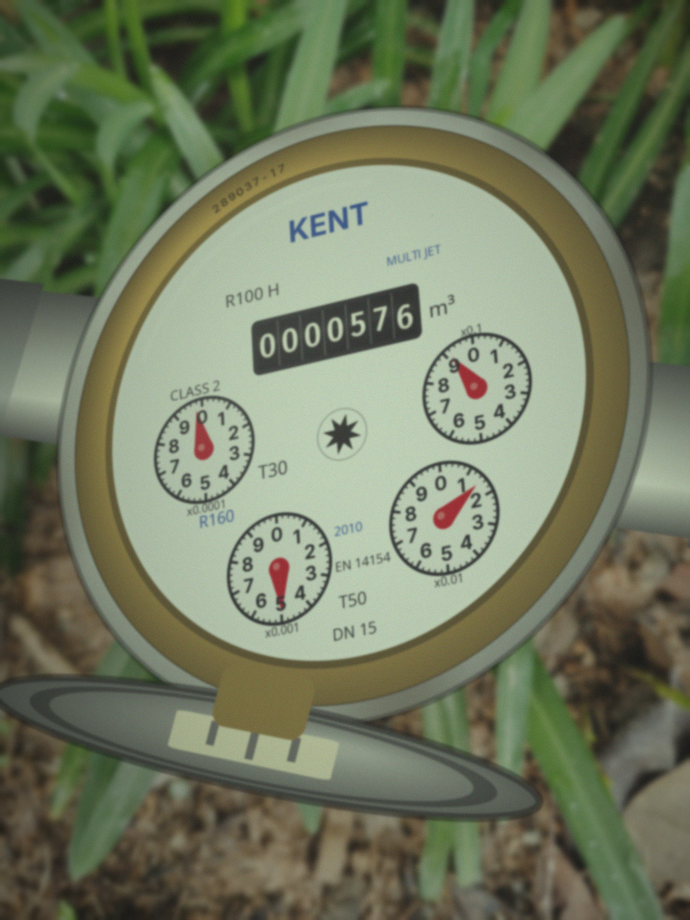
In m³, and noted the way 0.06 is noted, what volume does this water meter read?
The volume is 575.9149
